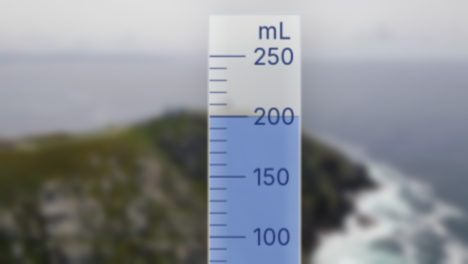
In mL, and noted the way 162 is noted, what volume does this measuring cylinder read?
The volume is 200
